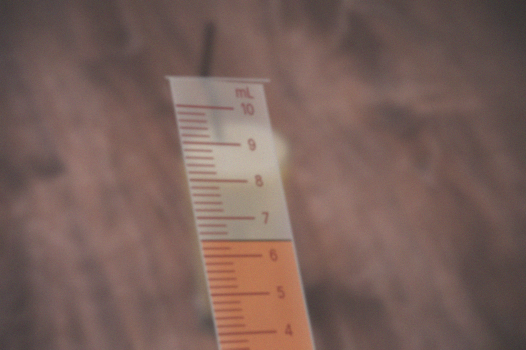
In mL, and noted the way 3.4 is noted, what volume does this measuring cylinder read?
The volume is 6.4
